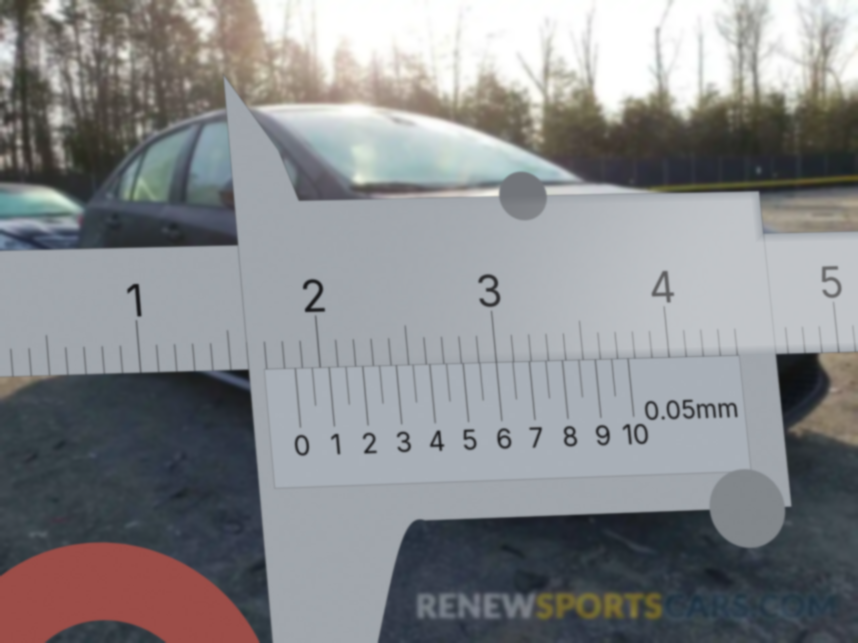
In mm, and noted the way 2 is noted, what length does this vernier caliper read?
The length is 18.6
